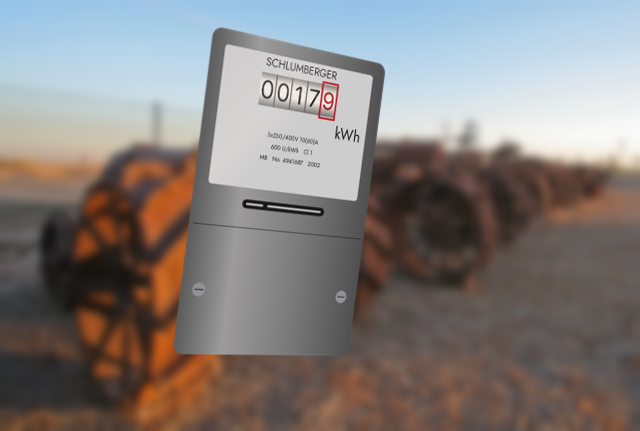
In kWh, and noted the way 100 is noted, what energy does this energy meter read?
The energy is 17.9
